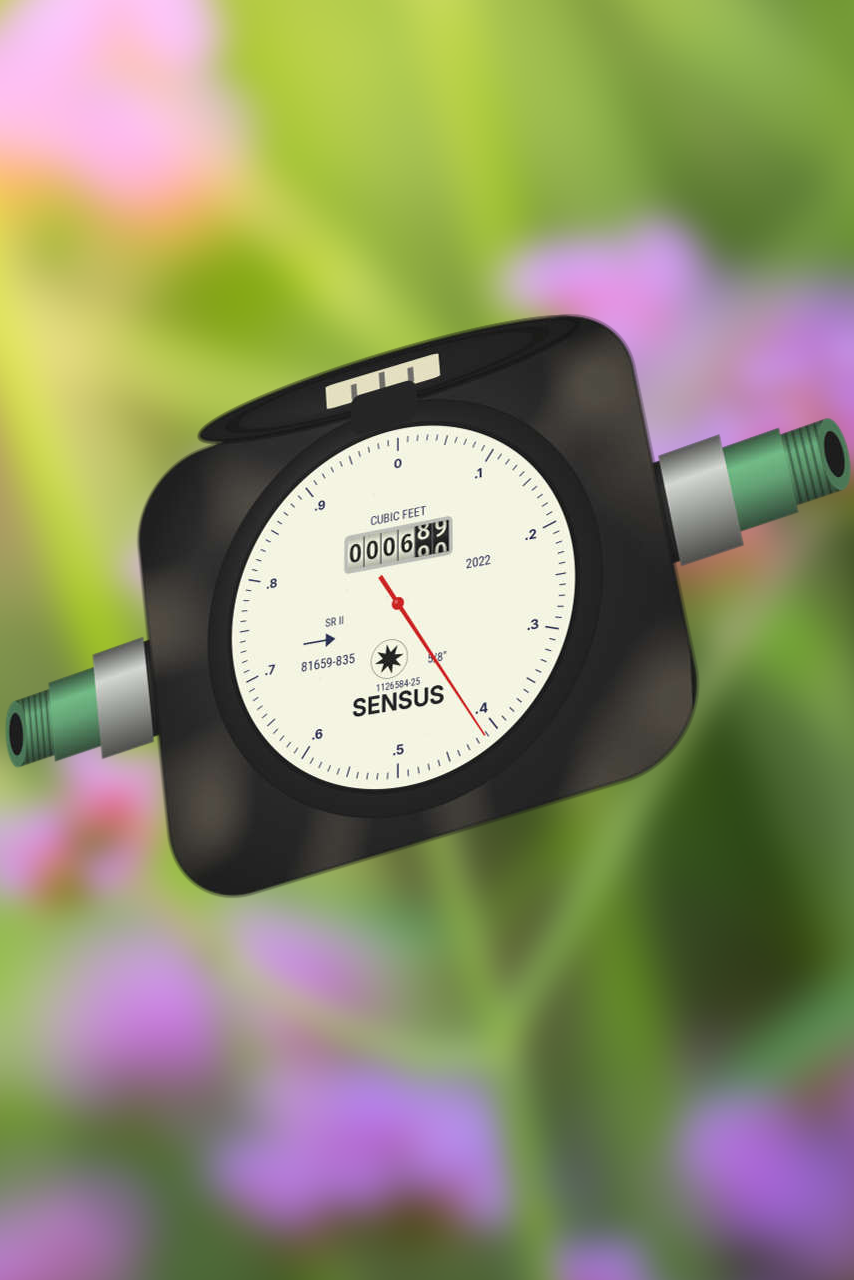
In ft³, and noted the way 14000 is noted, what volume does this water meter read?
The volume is 689.41
